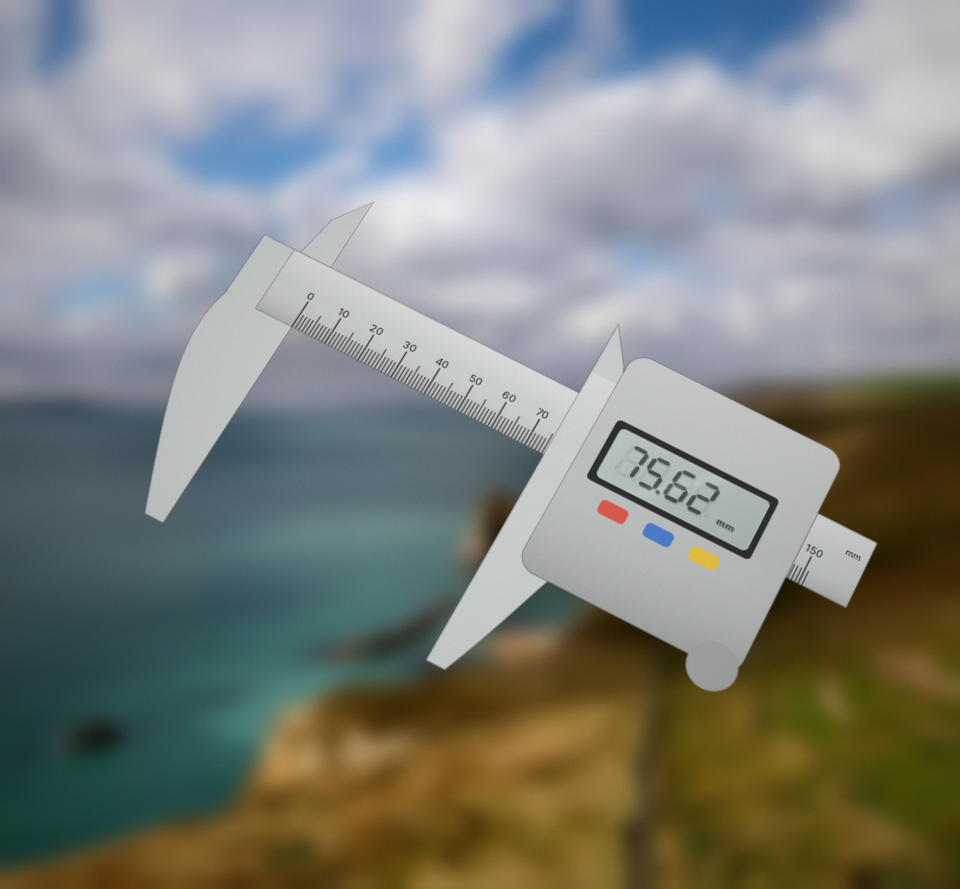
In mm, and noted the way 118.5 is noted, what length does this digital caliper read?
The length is 75.62
